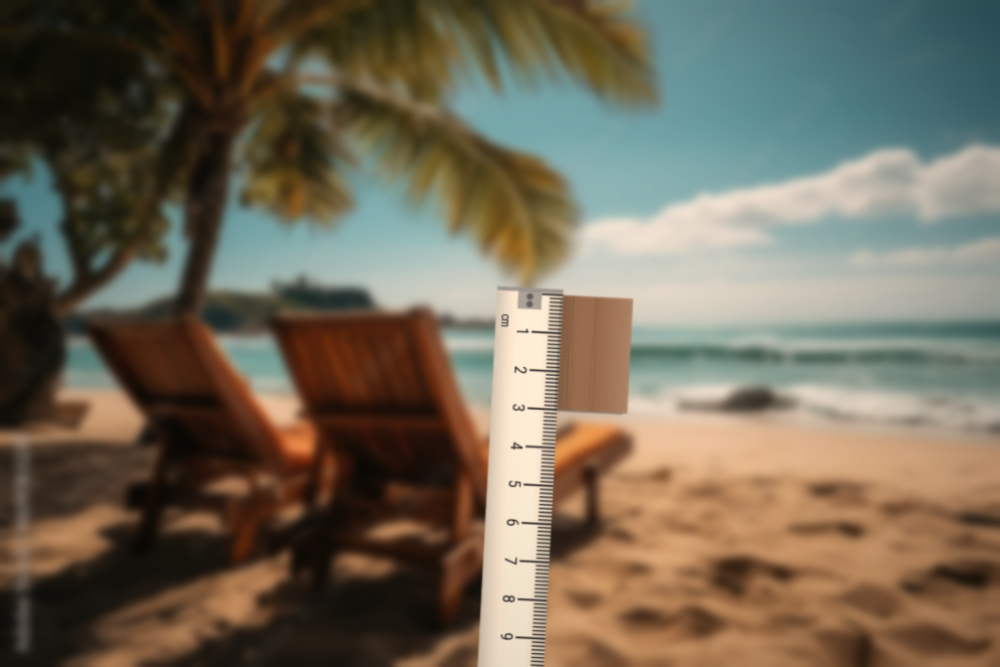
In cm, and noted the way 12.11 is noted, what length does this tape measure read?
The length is 3
